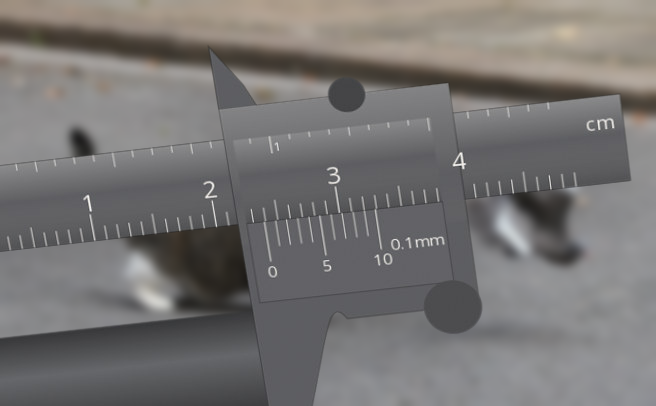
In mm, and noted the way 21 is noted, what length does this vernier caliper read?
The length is 23.9
